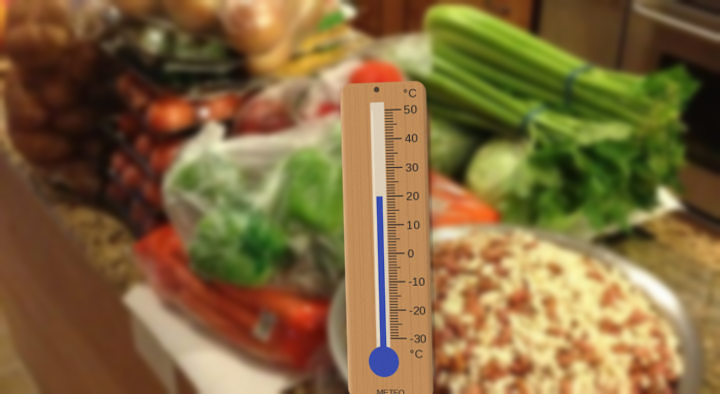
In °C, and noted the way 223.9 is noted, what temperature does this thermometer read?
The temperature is 20
